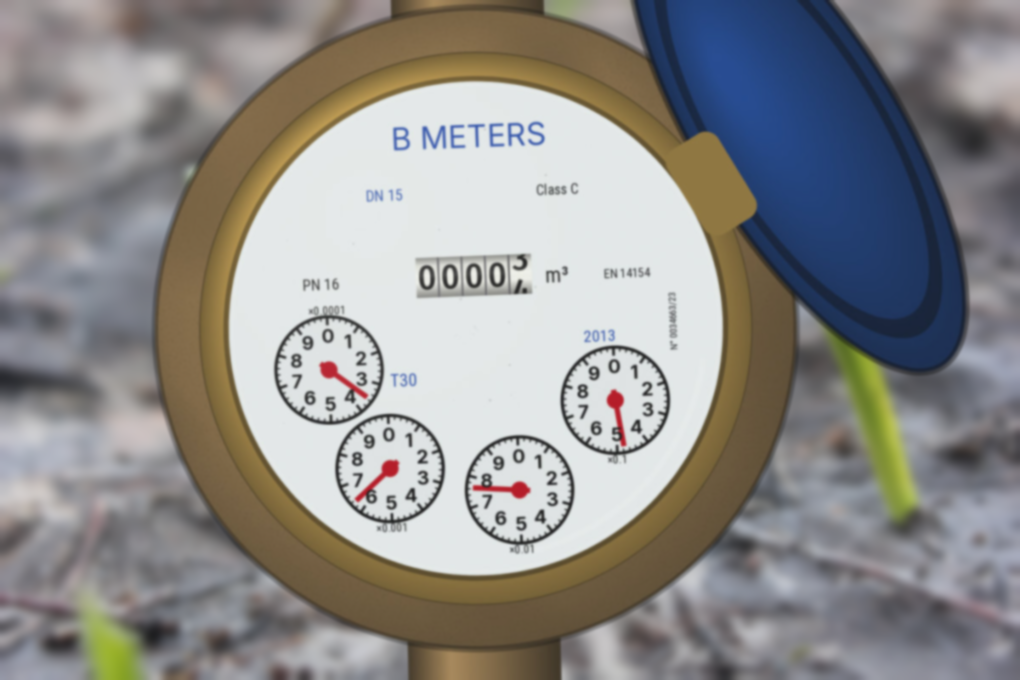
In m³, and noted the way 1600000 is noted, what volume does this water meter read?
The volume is 3.4763
